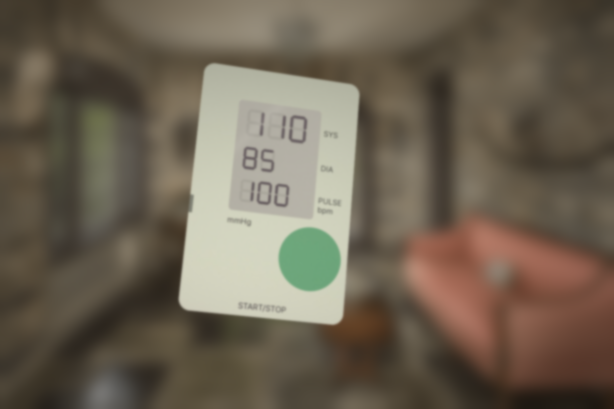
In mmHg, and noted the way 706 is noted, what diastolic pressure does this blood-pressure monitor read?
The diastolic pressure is 85
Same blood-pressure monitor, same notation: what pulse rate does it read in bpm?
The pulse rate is 100
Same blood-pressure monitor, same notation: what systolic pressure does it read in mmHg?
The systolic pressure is 110
